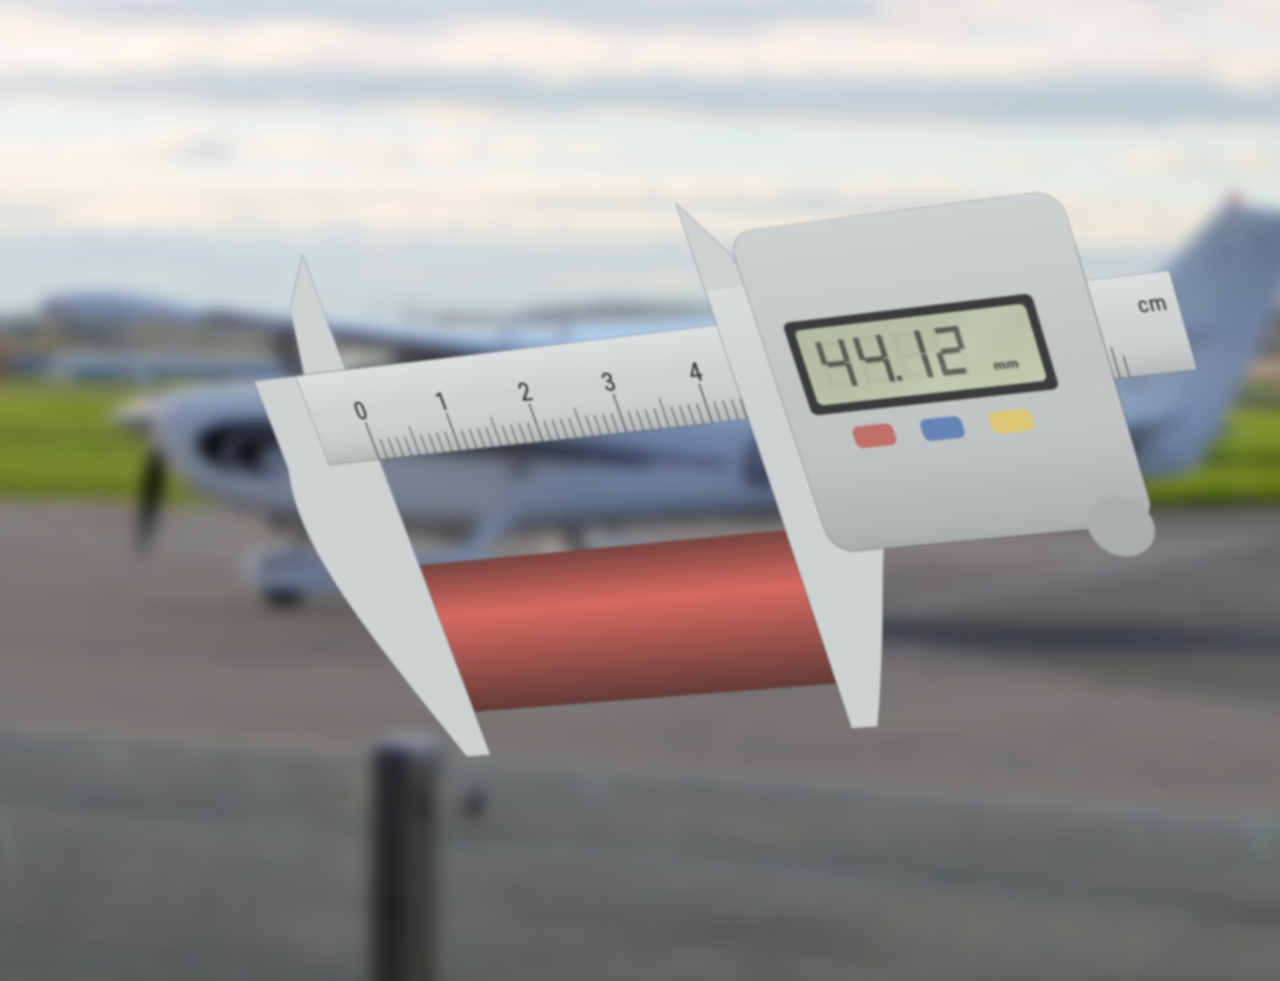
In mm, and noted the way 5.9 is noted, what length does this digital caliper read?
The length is 44.12
